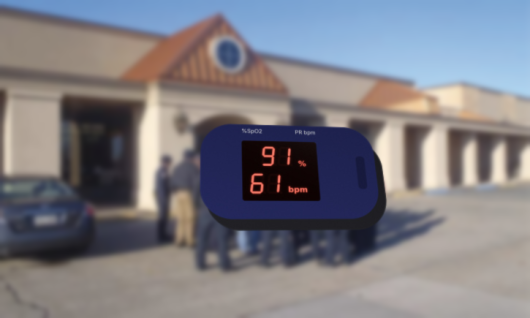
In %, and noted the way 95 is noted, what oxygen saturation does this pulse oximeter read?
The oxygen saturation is 91
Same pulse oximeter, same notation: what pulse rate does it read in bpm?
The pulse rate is 61
